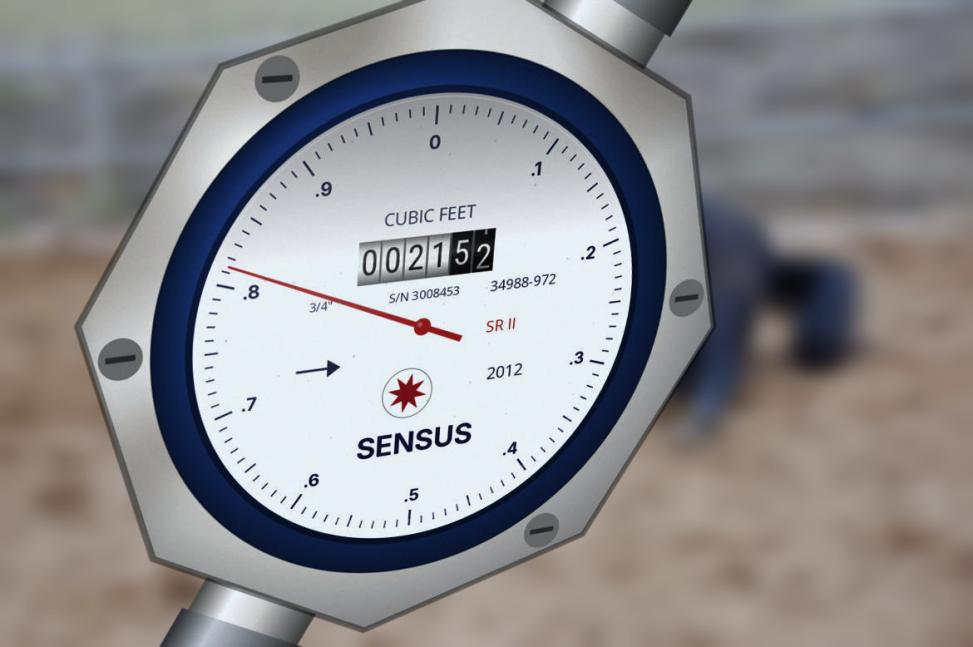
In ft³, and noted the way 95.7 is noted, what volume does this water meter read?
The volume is 2151.81
